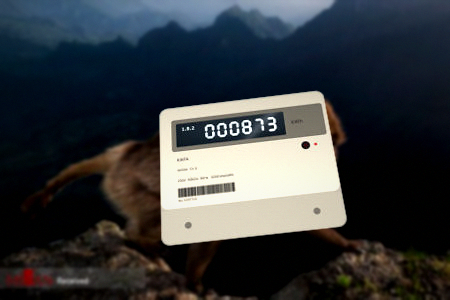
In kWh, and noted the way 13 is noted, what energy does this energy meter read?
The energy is 873
